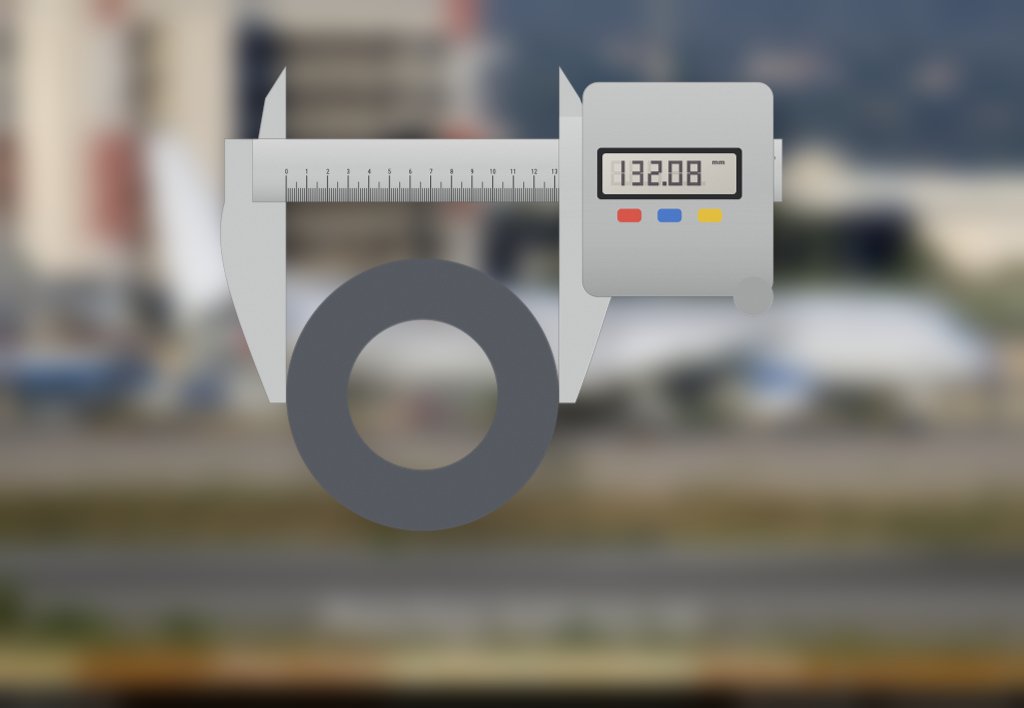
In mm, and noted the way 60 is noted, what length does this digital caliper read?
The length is 132.08
